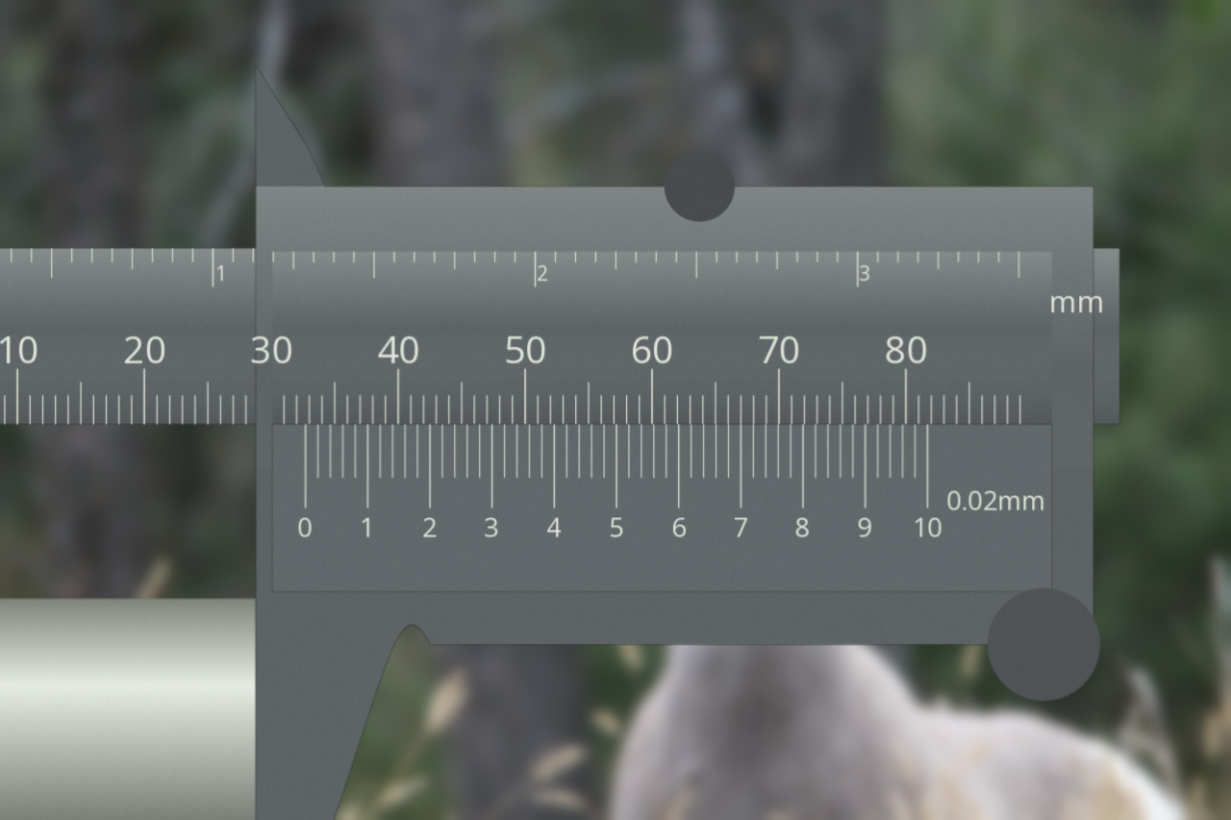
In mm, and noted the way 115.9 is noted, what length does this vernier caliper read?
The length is 32.7
